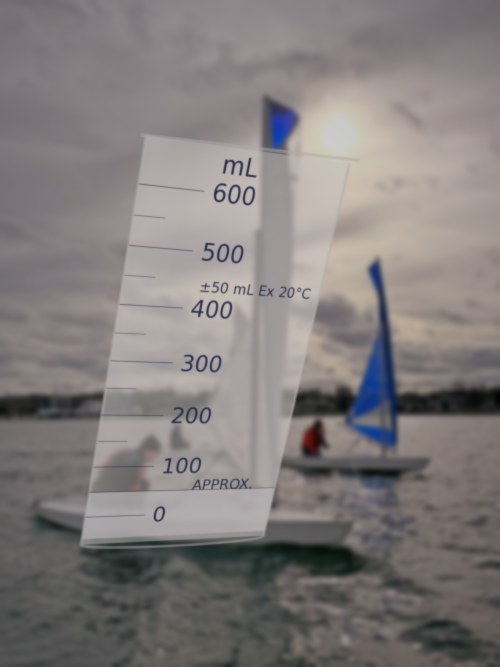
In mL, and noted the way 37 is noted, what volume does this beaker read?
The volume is 50
